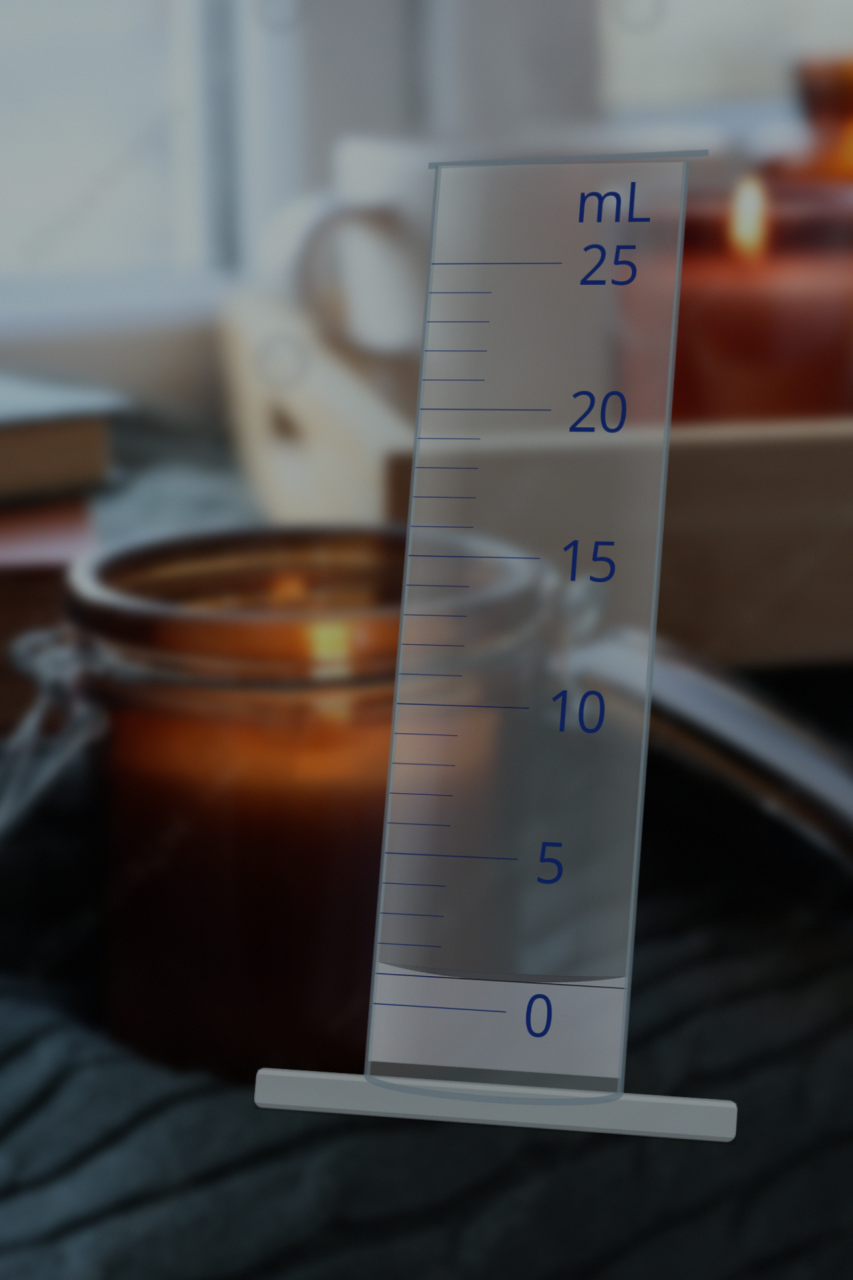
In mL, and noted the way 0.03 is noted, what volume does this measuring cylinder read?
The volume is 1
